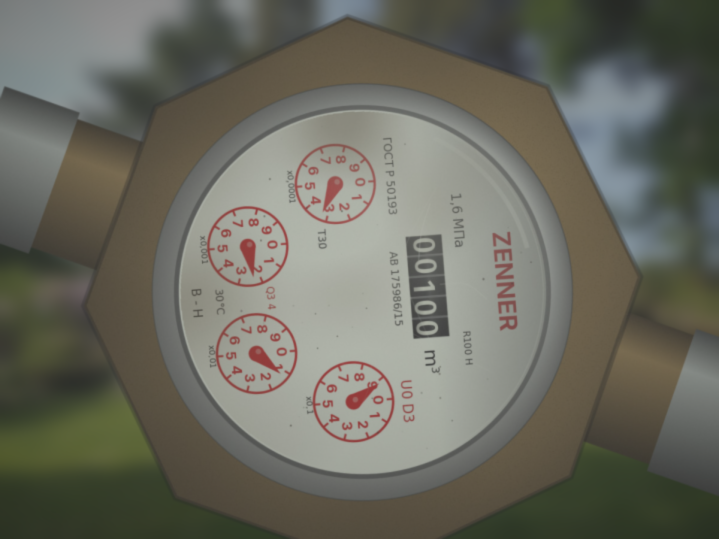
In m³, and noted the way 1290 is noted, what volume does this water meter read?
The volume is 99.9123
